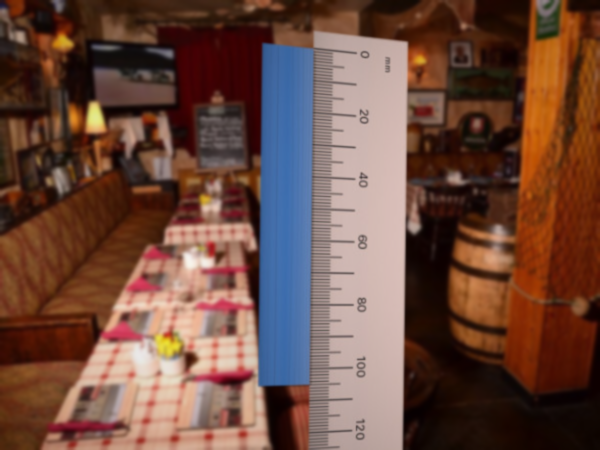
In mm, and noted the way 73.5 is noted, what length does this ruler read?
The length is 105
